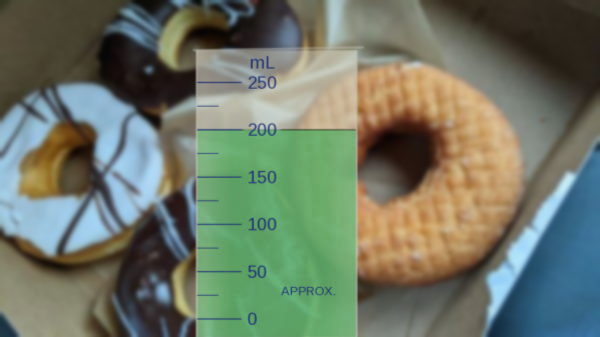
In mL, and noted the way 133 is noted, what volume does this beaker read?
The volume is 200
